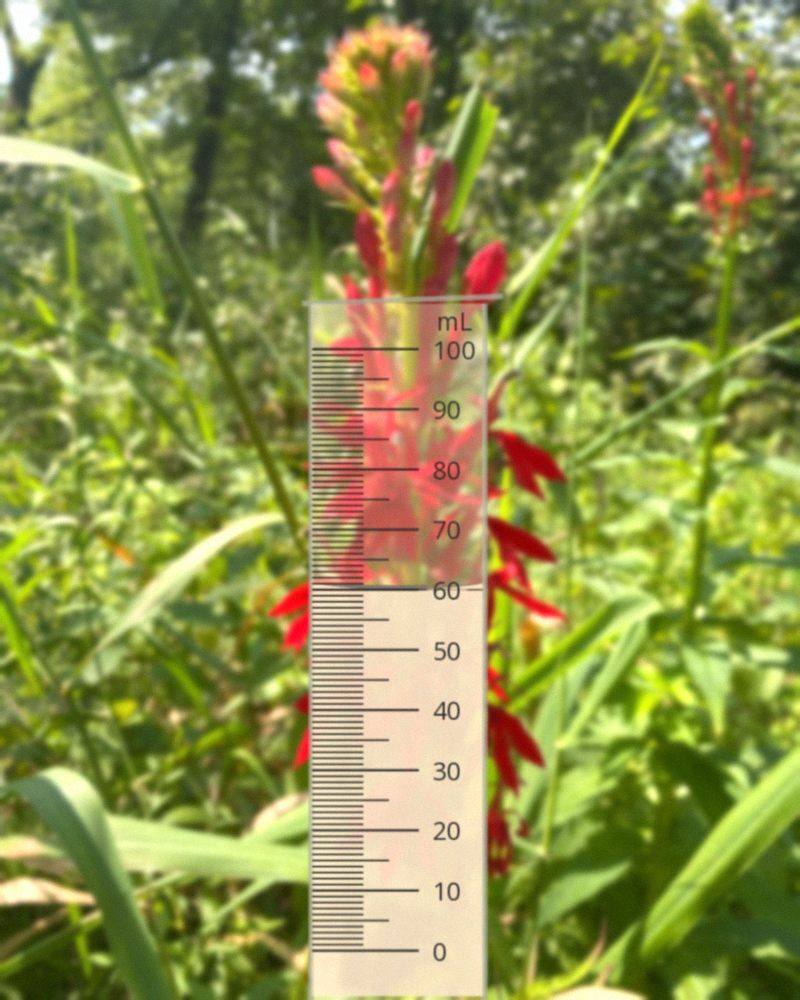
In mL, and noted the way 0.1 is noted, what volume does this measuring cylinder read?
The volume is 60
